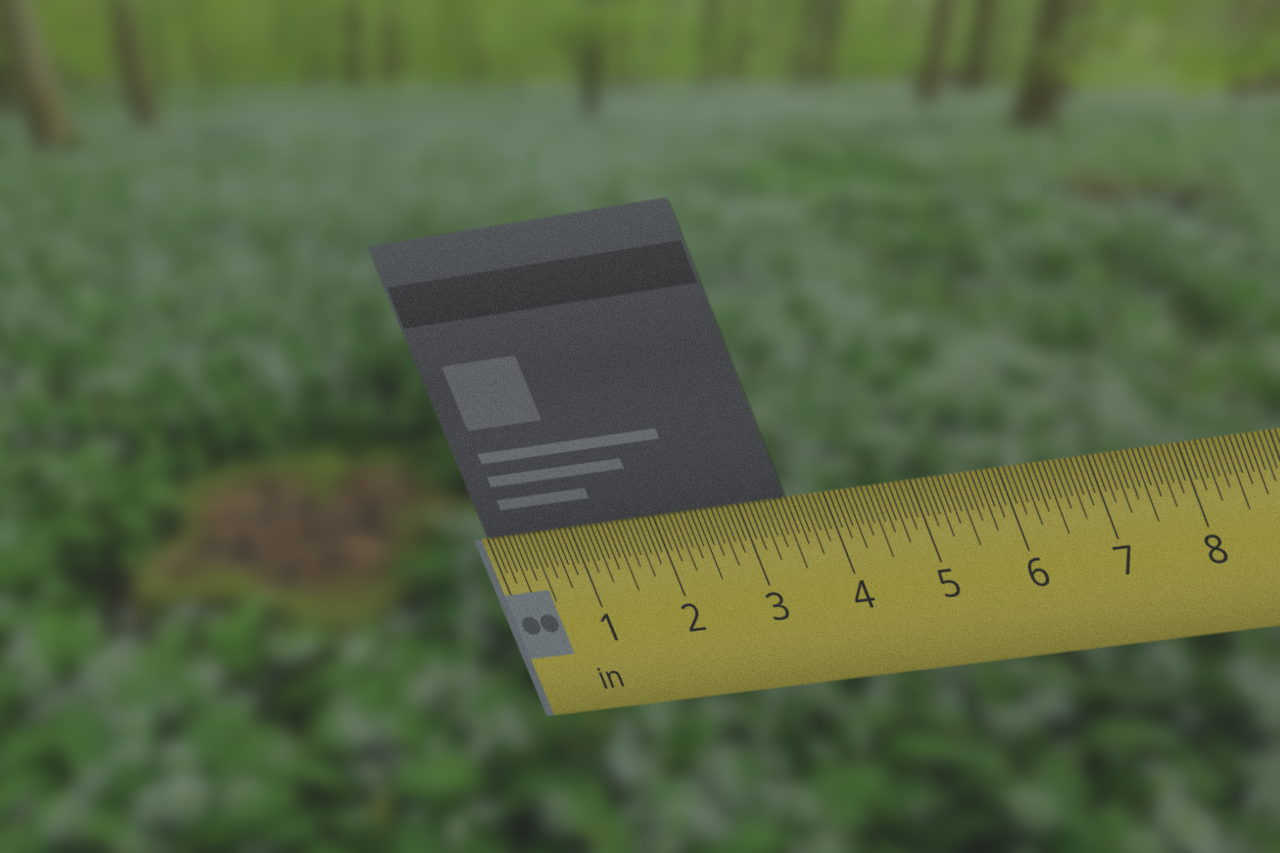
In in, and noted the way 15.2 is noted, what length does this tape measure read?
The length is 3.5625
